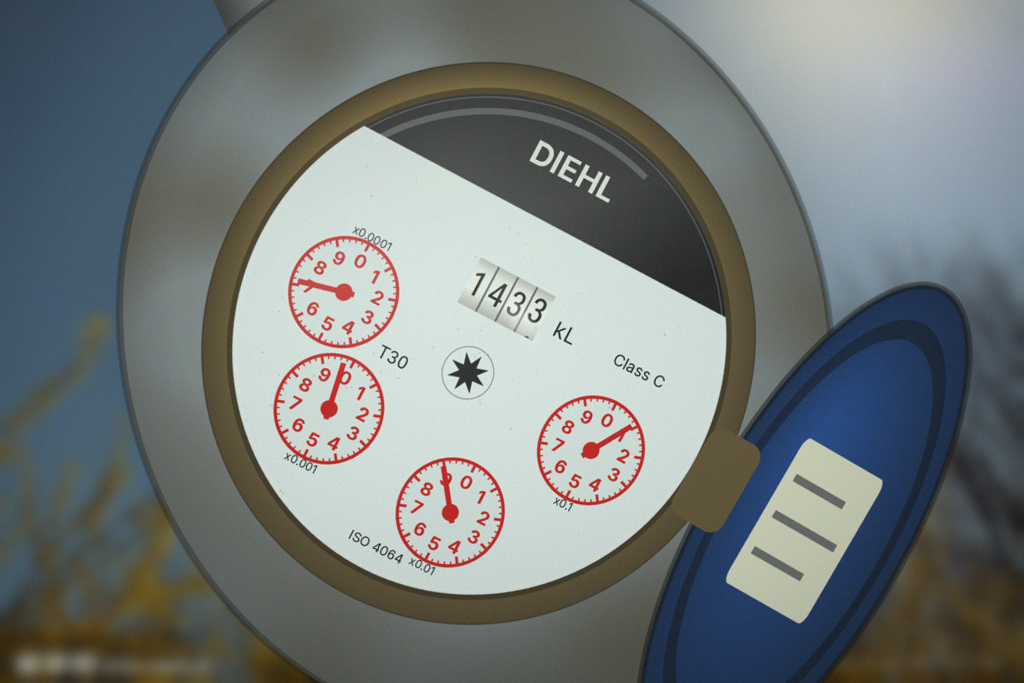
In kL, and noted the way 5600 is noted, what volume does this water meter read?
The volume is 1433.0897
